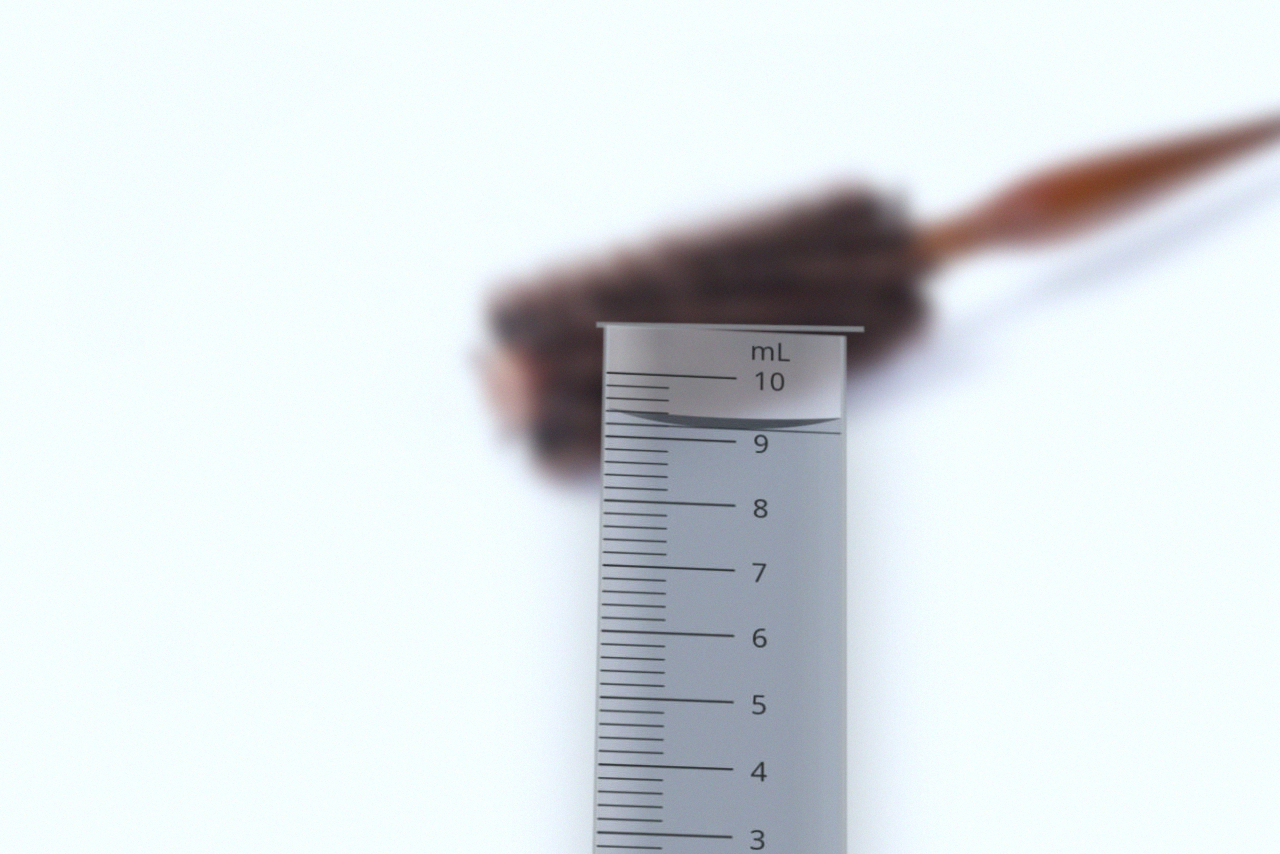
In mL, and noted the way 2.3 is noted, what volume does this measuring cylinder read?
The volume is 9.2
